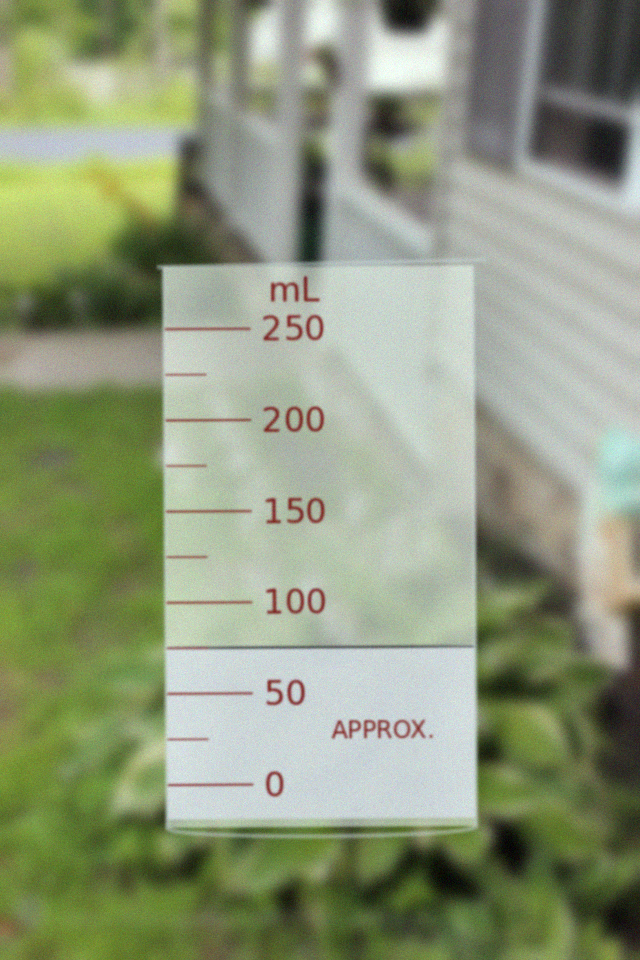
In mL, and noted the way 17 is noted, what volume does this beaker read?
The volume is 75
